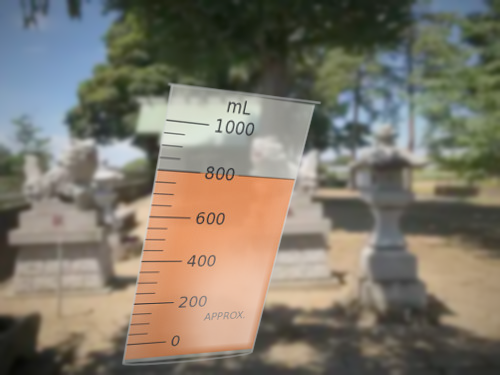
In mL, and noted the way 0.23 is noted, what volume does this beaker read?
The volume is 800
